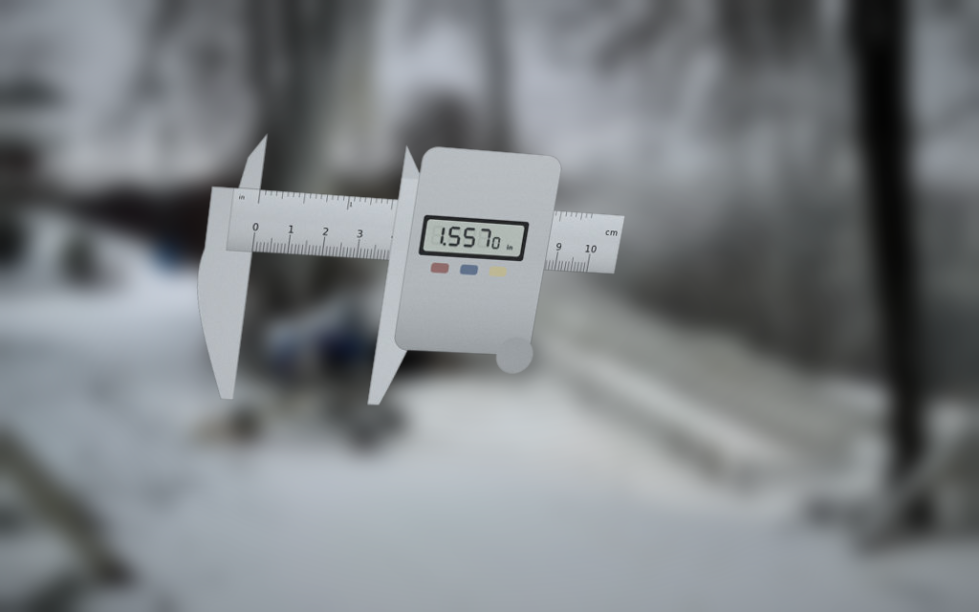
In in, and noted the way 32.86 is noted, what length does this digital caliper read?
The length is 1.5570
